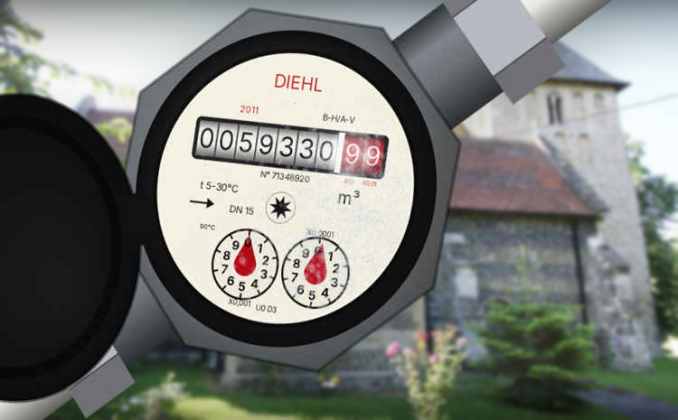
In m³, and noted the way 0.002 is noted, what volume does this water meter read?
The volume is 59330.9900
